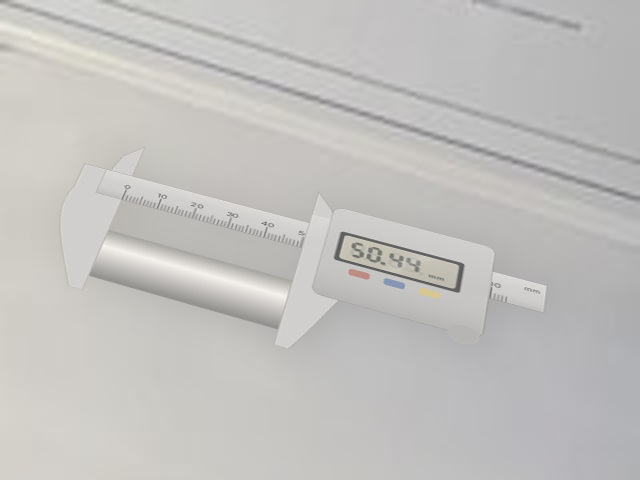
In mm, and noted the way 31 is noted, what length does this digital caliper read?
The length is 50.44
